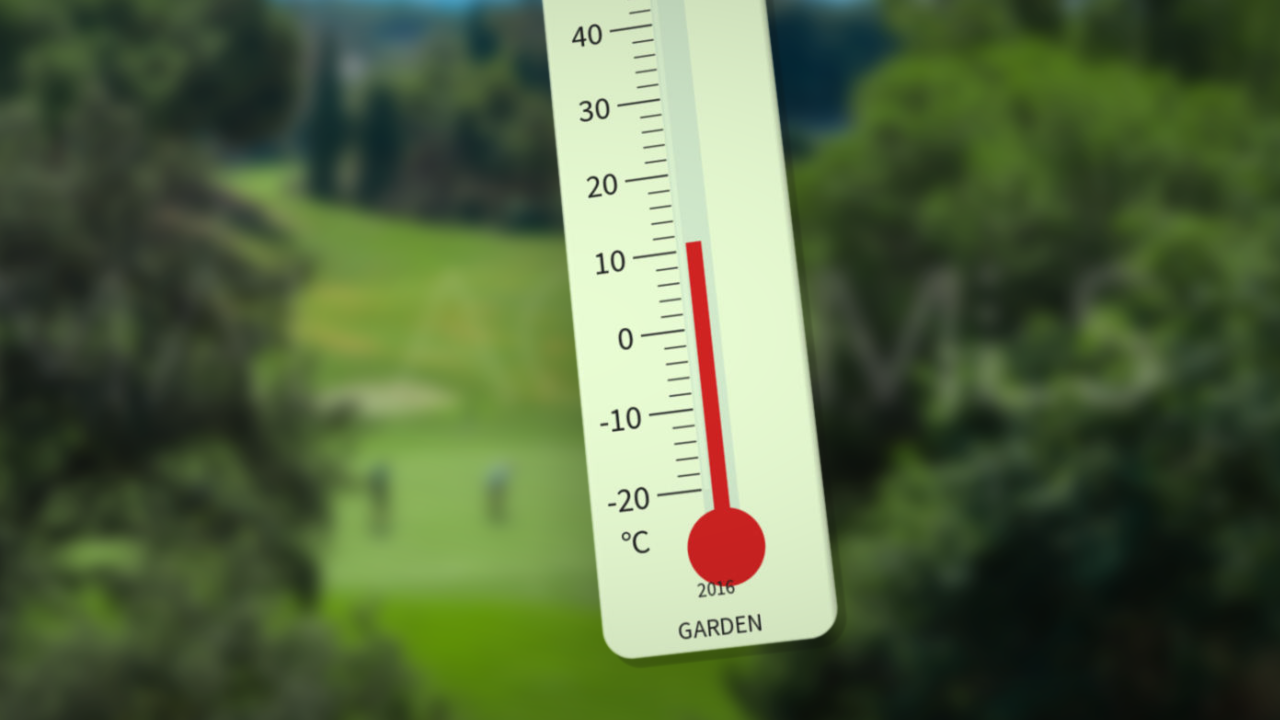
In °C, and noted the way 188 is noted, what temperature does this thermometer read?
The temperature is 11
